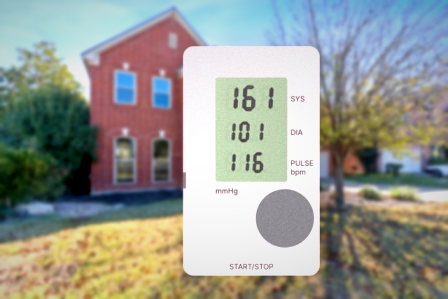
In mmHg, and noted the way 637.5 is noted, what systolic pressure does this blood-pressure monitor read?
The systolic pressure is 161
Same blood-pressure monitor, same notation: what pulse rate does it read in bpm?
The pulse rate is 116
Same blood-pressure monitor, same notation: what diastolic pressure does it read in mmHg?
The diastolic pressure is 101
